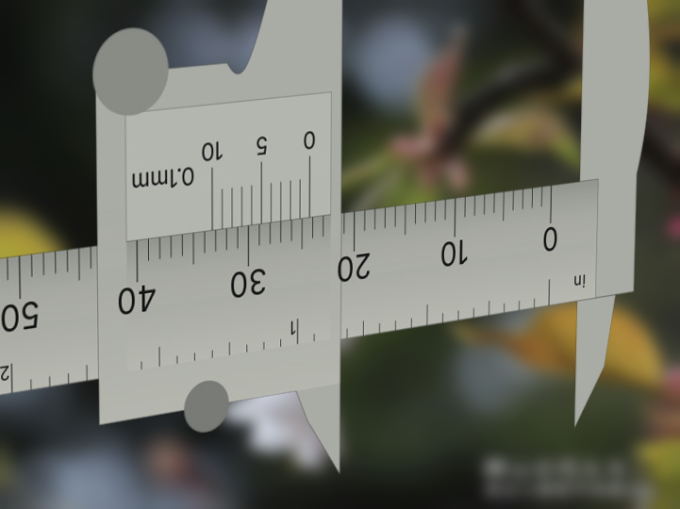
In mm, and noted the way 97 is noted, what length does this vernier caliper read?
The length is 24.3
